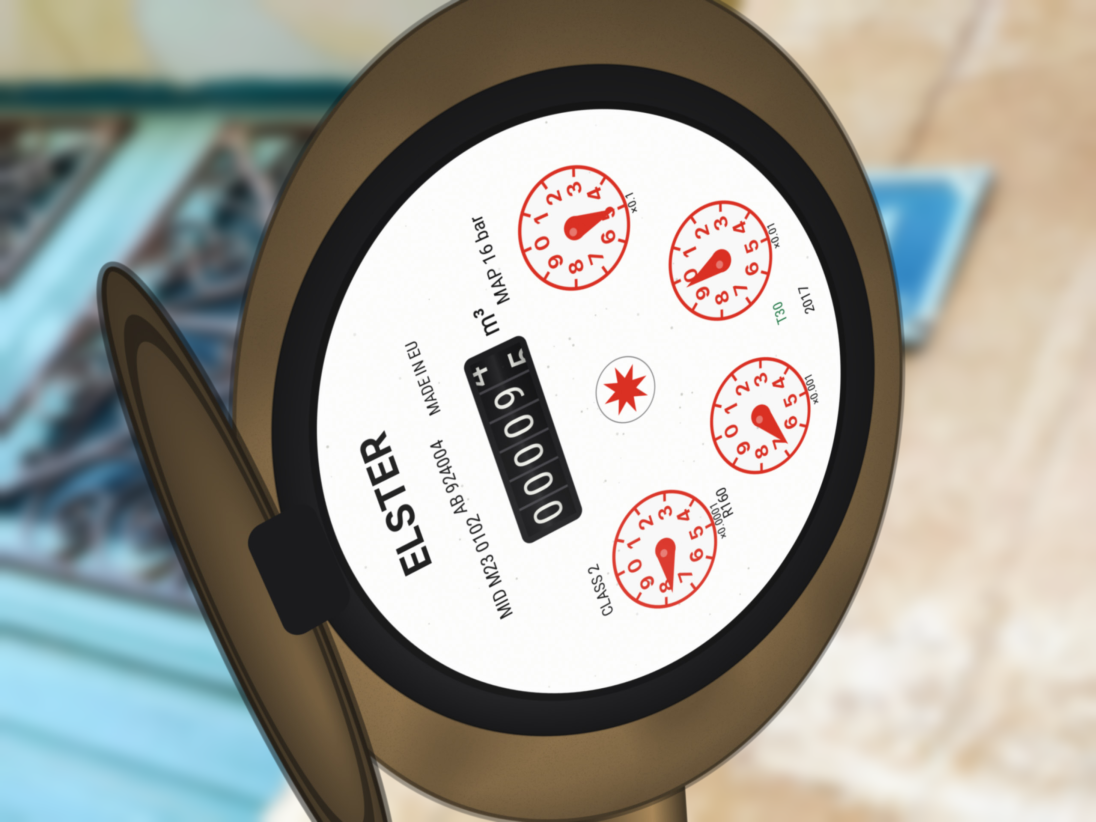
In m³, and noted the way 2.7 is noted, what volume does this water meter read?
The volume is 94.4967
